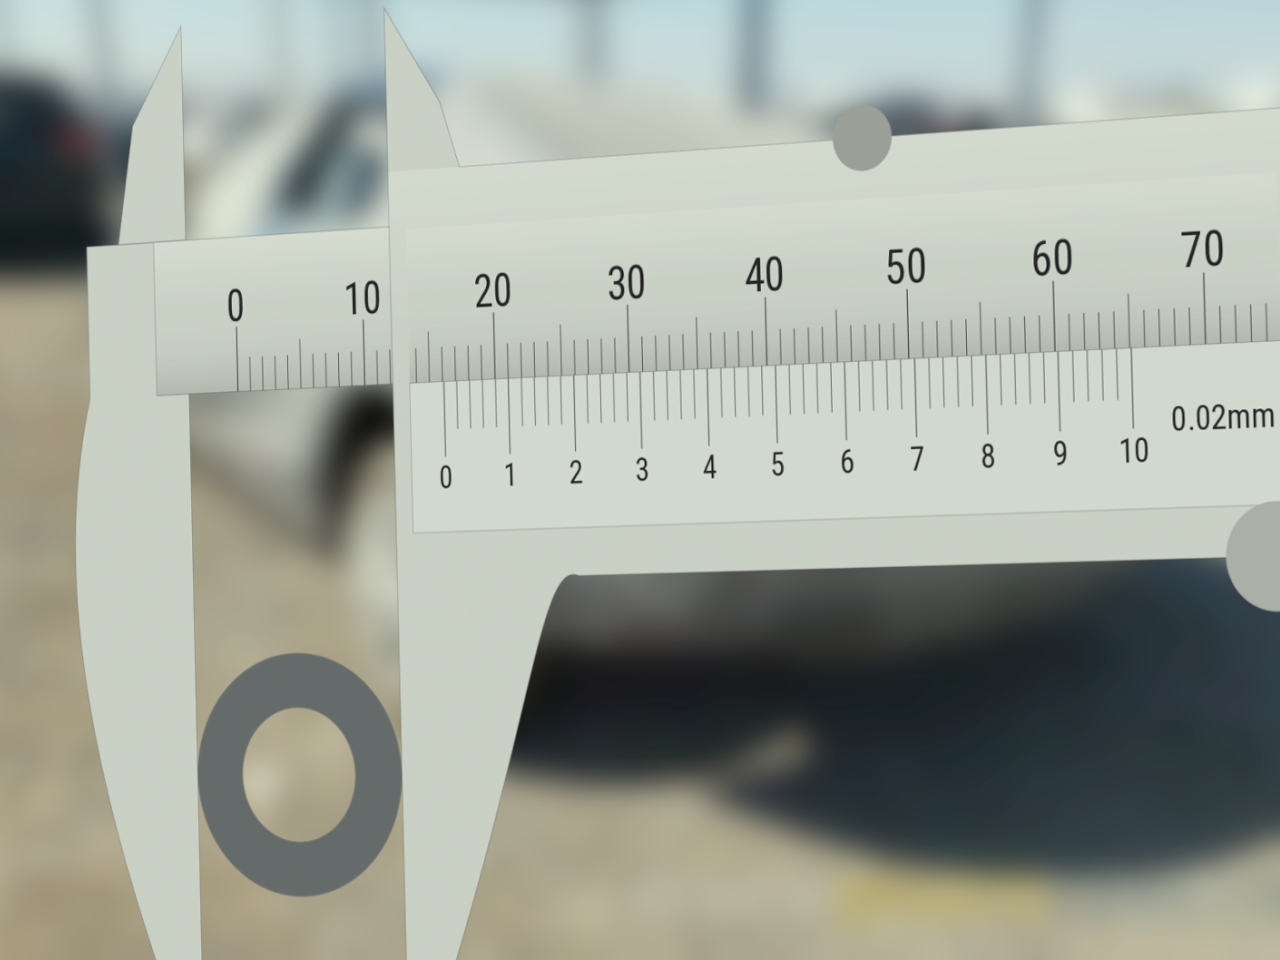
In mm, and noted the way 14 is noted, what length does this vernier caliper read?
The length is 16.1
